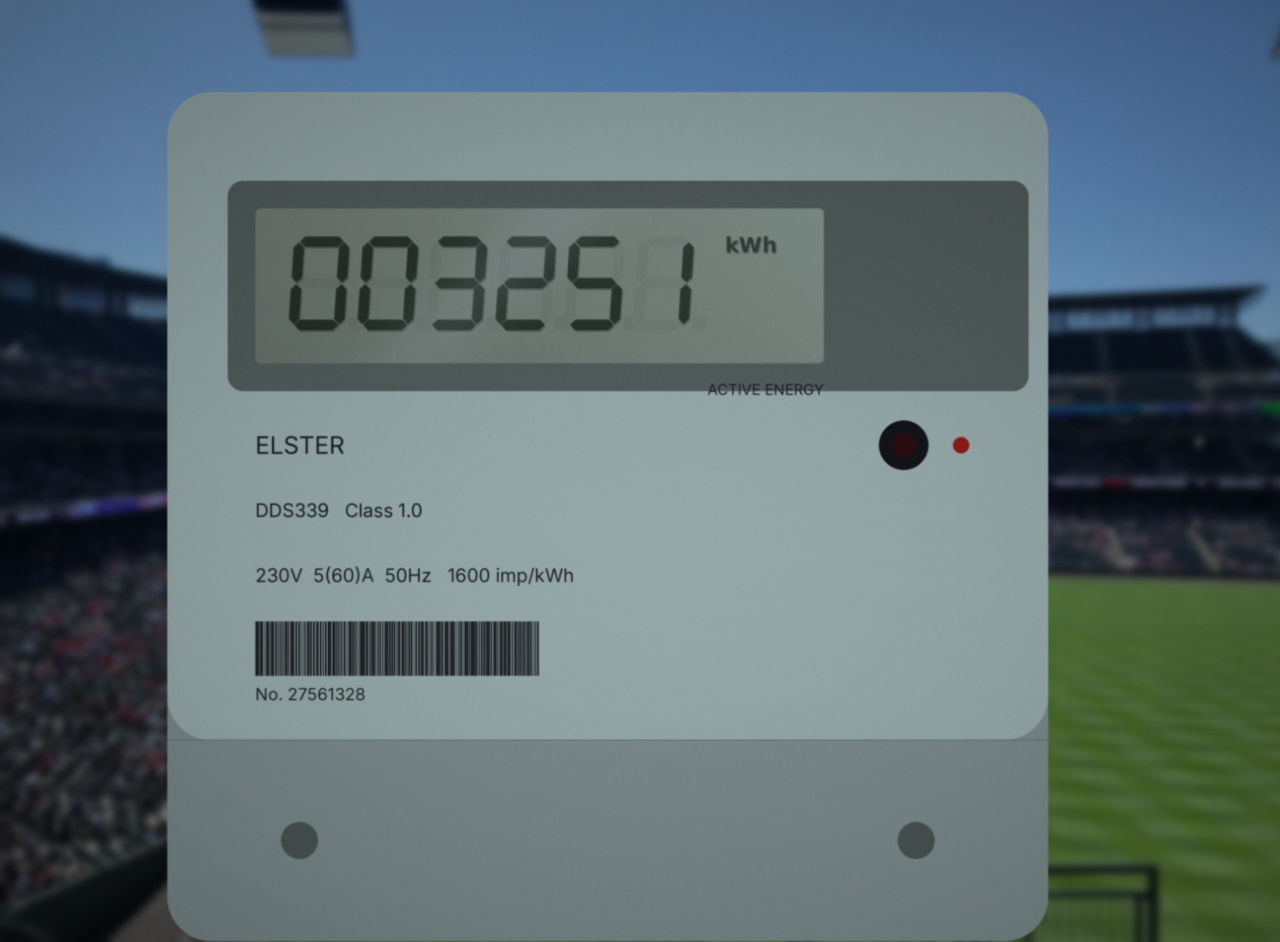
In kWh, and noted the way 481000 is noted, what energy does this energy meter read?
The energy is 3251
